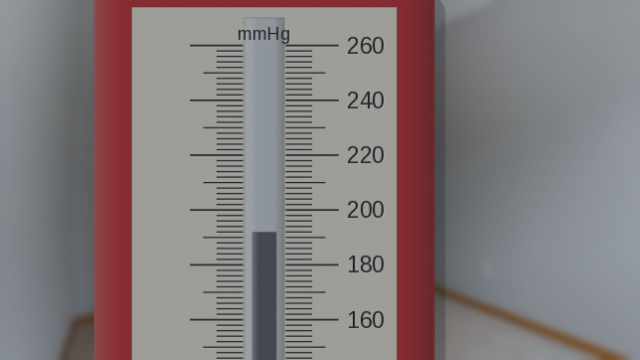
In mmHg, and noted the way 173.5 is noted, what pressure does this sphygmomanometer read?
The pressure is 192
